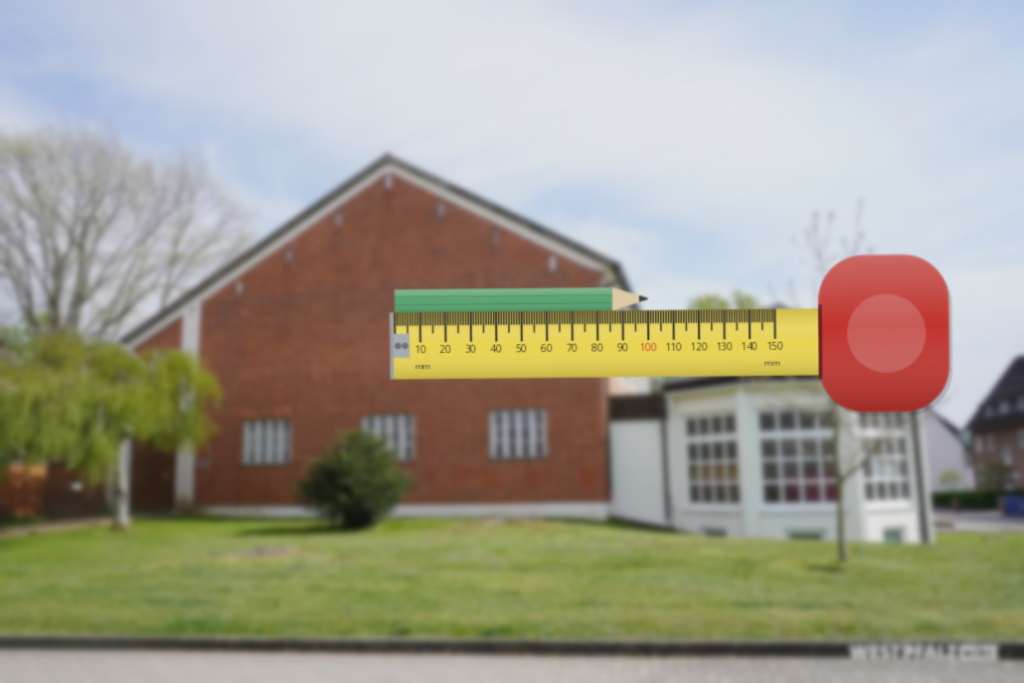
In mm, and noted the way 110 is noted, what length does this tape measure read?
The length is 100
